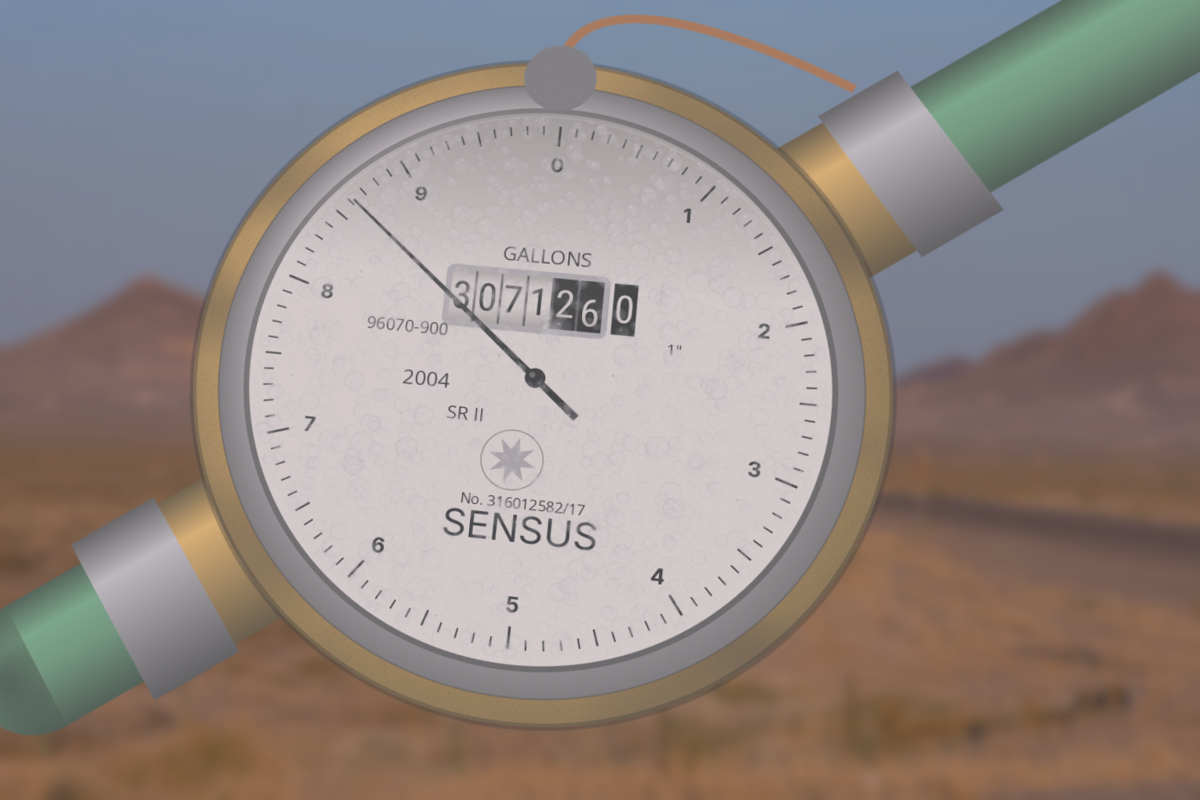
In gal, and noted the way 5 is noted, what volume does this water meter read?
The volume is 3071258.6
